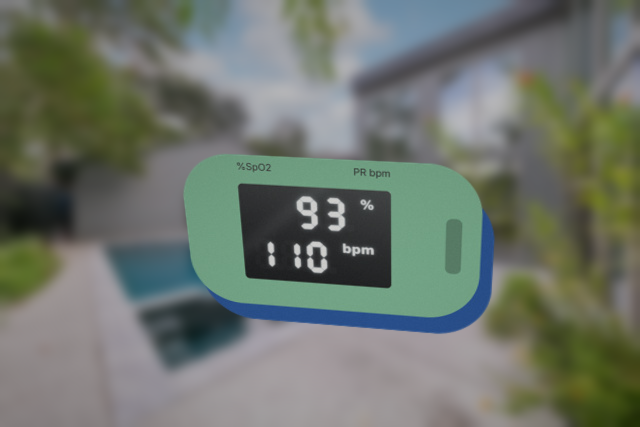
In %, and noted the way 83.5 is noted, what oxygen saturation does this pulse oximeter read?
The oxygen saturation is 93
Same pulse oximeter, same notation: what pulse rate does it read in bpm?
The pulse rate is 110
